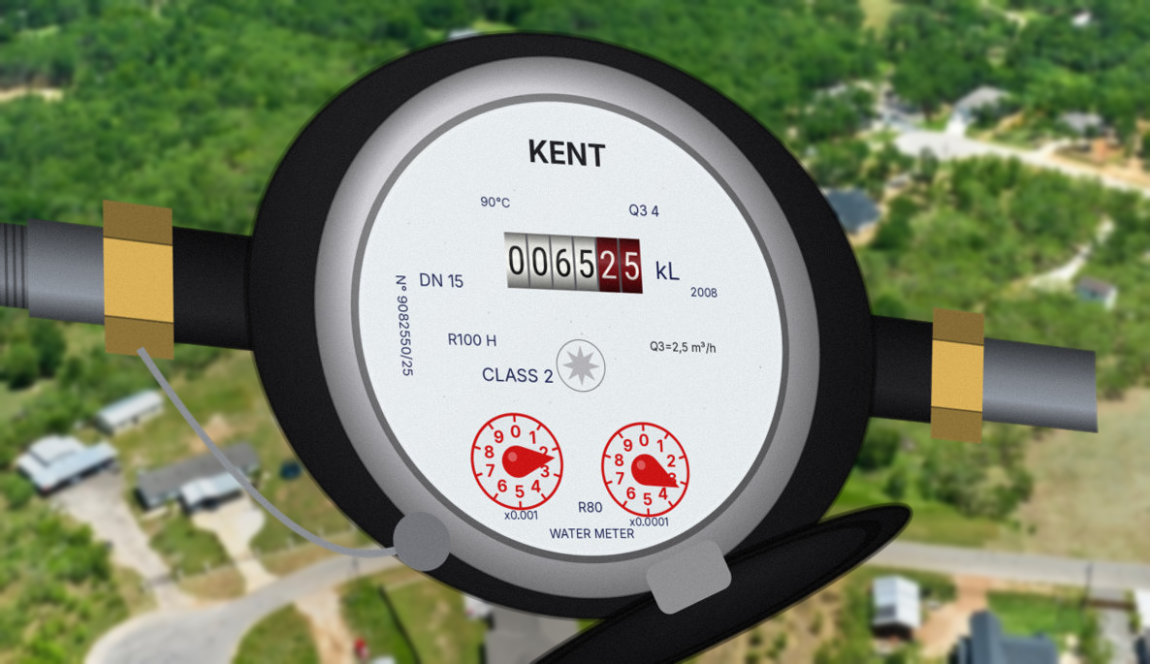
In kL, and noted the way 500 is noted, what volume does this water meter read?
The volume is 65.2523
